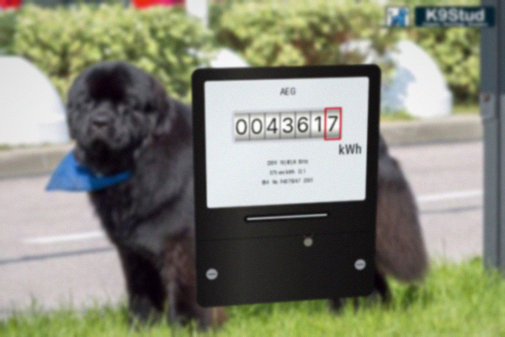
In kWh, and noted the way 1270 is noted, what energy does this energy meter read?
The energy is 4361.7
